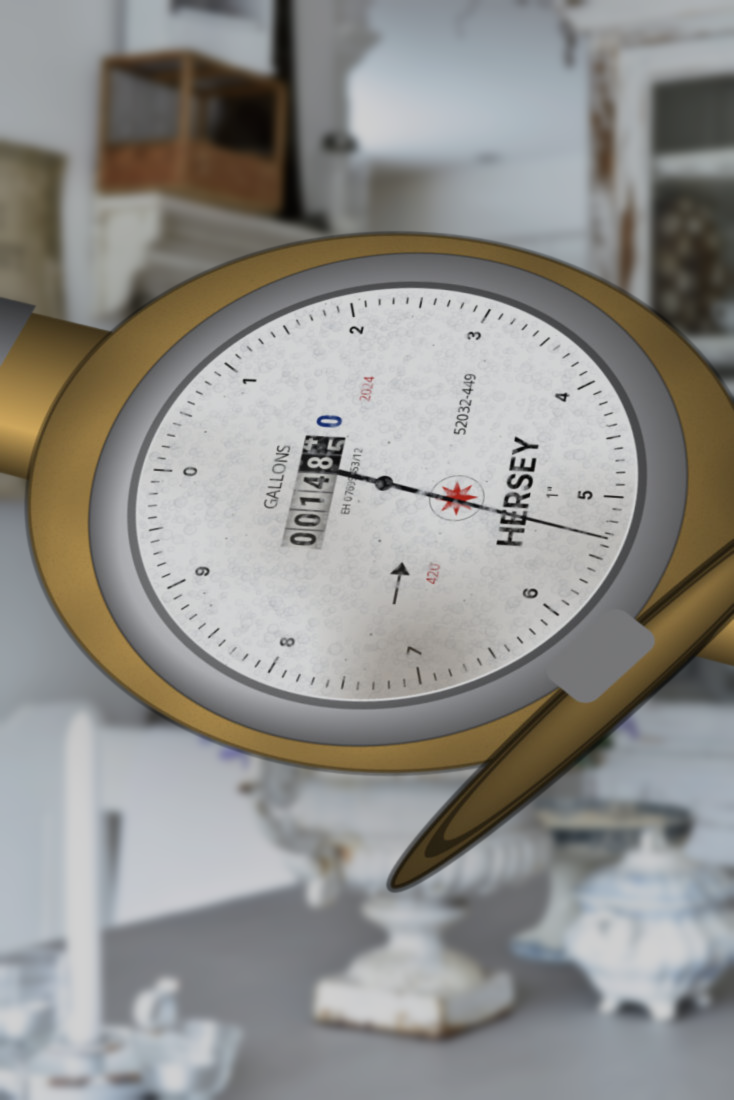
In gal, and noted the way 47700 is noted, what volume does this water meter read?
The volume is 14845.3
